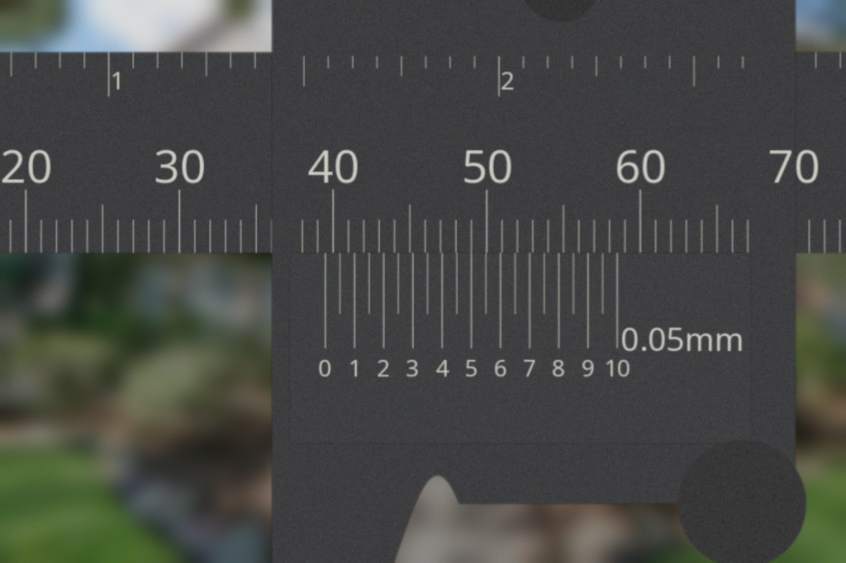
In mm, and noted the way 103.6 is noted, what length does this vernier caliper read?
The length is 39.5
